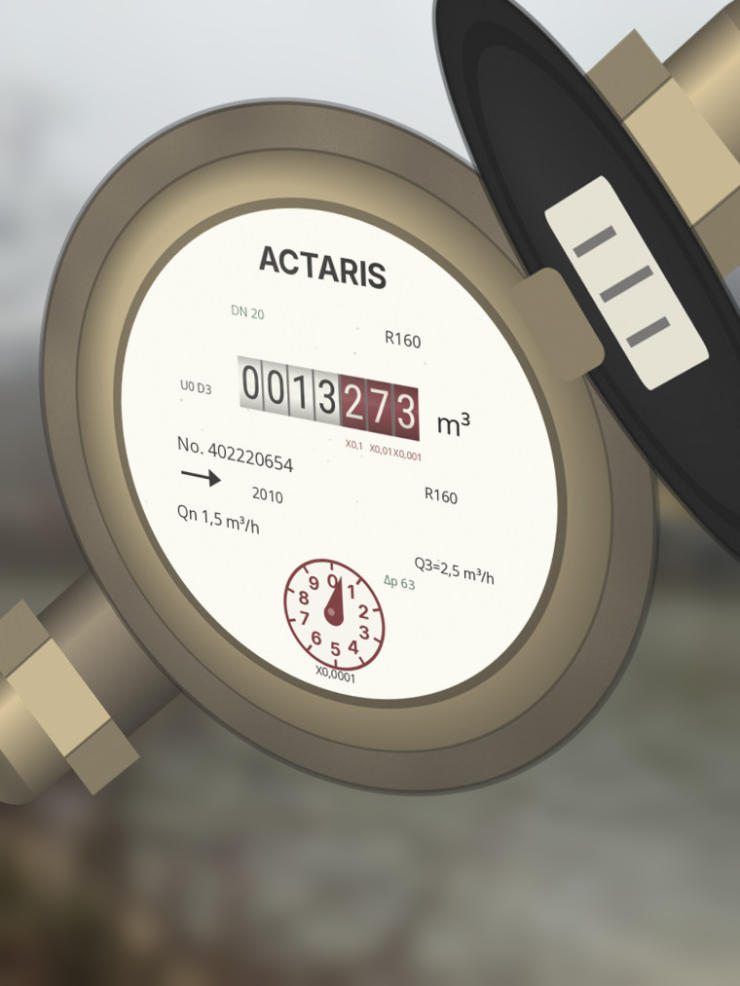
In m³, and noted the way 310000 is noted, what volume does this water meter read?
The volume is 13.2730
